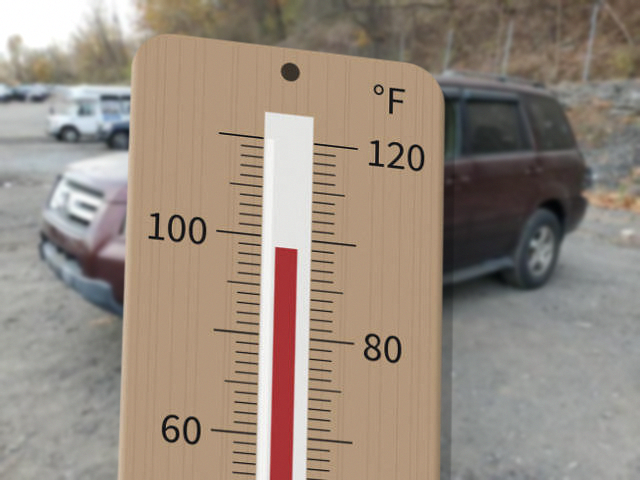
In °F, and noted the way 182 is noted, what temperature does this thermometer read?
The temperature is 98
